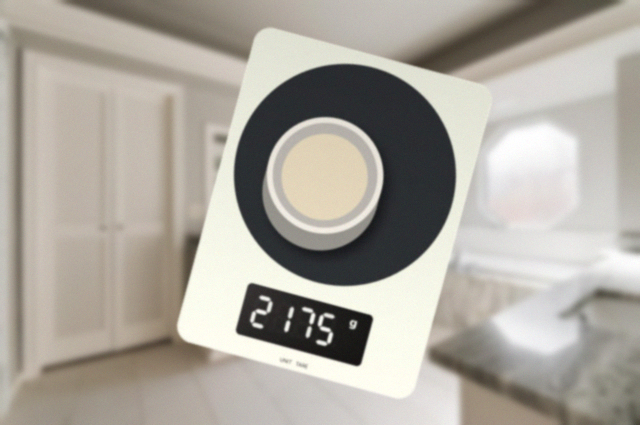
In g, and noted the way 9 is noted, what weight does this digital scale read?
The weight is 2175
